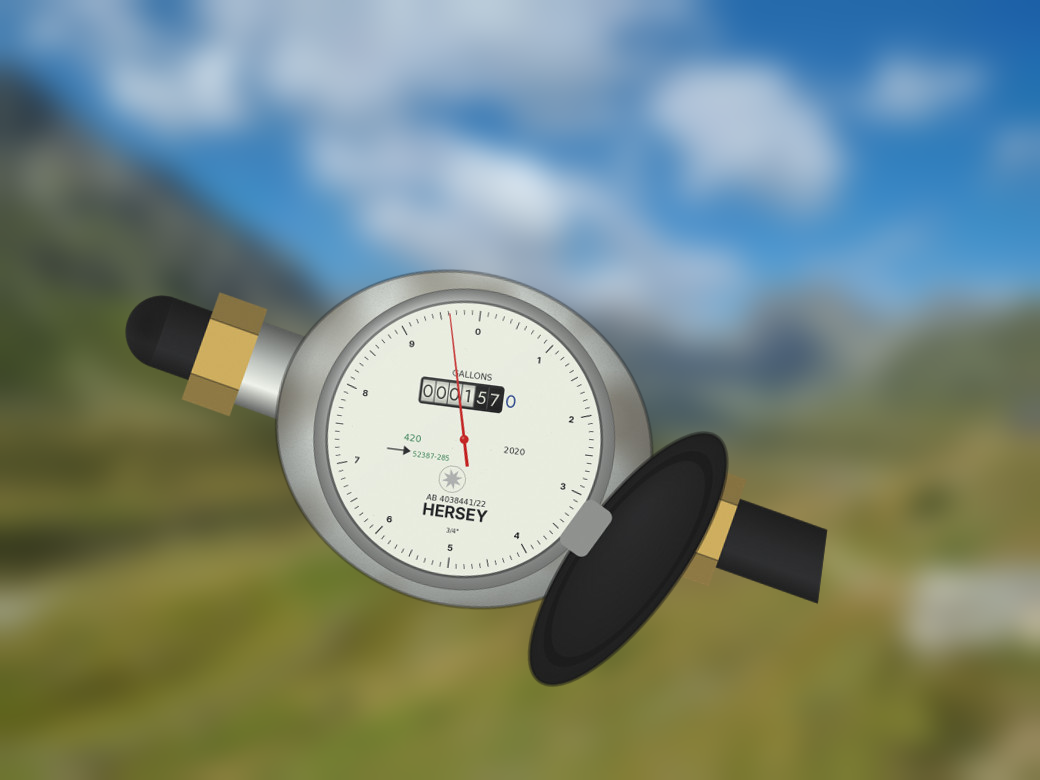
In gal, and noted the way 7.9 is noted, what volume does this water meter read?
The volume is 1569.6
